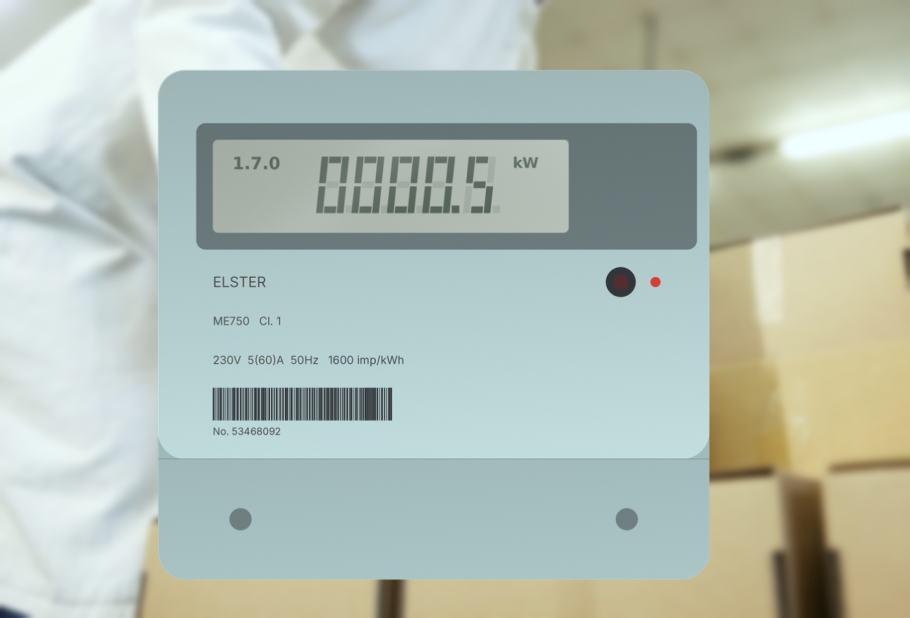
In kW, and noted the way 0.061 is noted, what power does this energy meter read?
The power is 0.5
